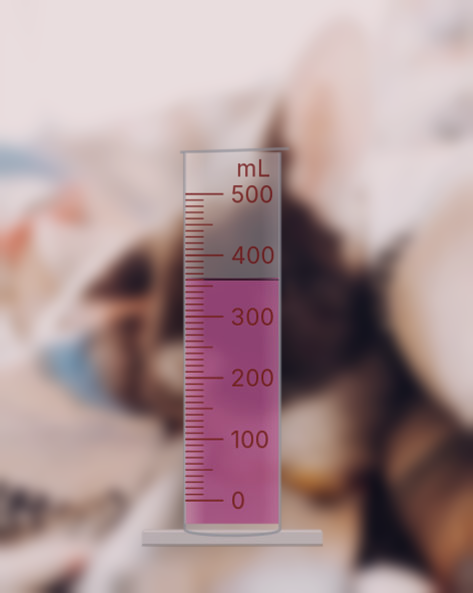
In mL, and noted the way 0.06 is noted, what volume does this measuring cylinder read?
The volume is 360
